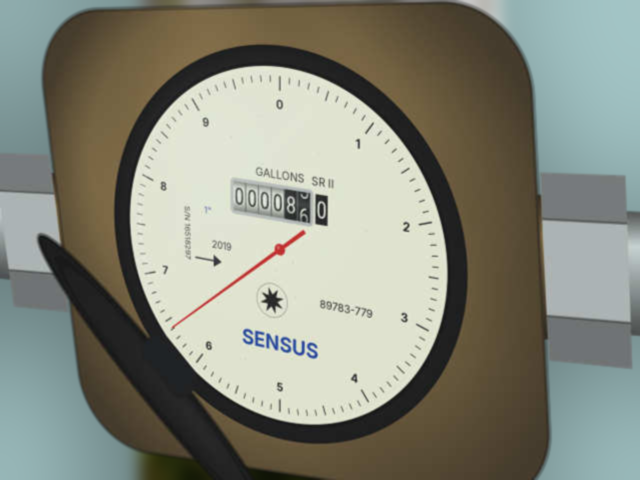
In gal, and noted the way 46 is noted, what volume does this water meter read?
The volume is 856.4
